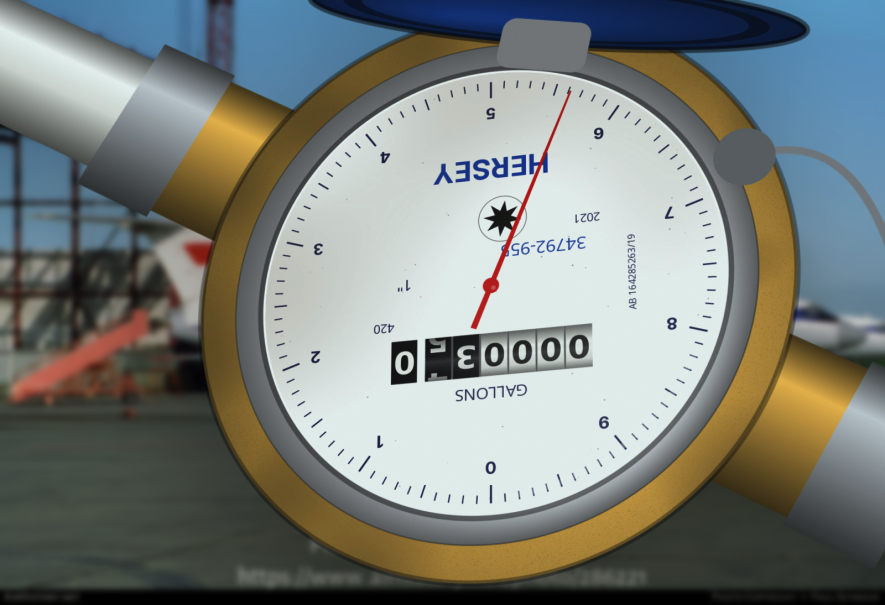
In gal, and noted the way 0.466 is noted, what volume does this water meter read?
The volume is 345.6
